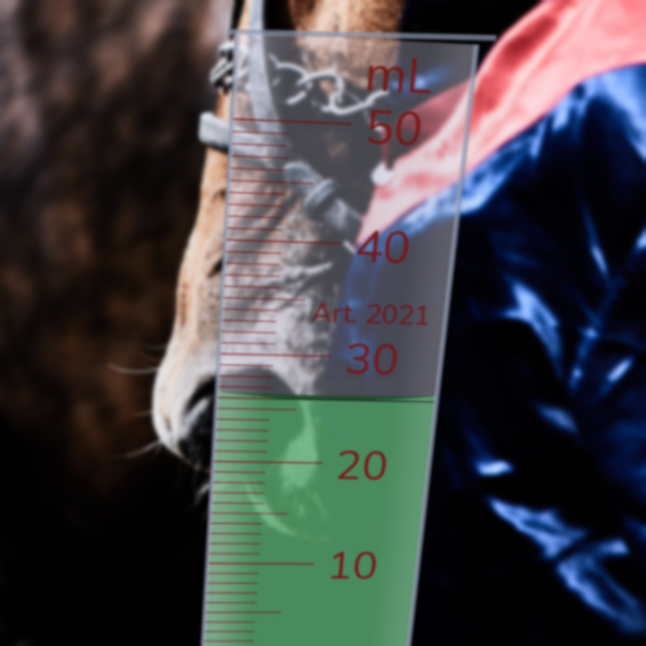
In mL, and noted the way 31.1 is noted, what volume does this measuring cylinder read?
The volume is 26
